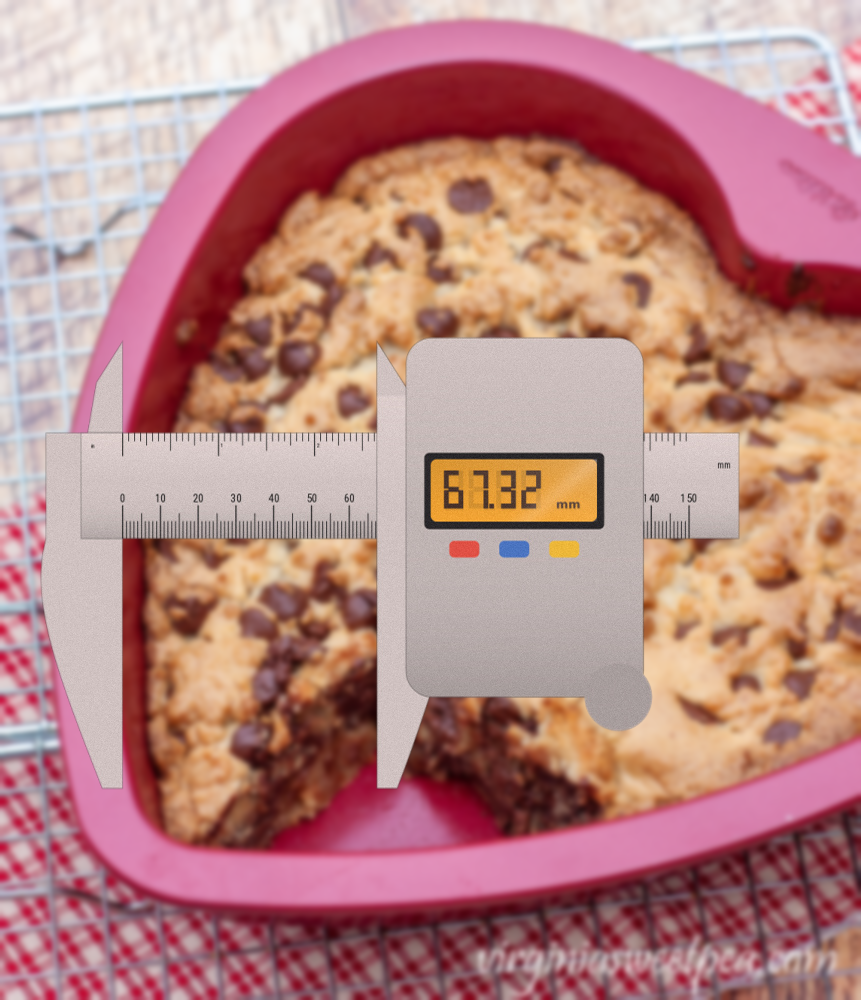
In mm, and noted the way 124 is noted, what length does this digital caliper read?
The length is 67.32
